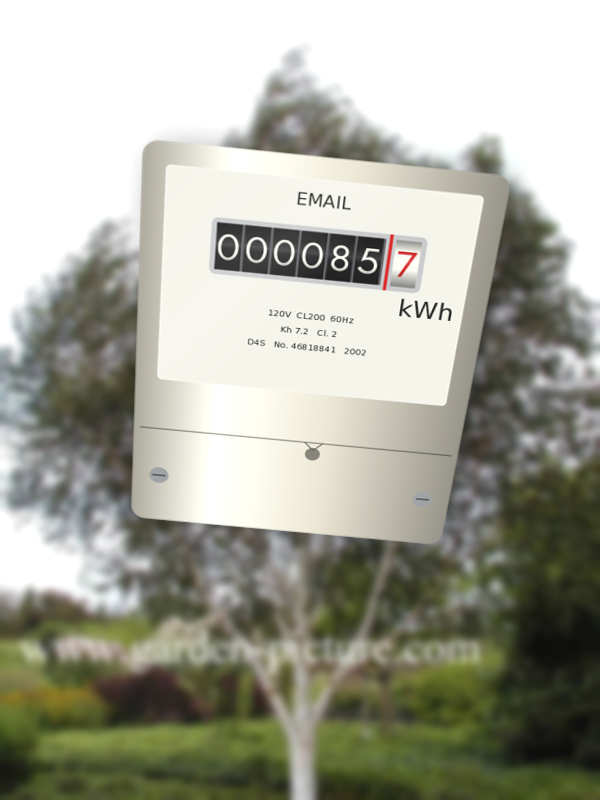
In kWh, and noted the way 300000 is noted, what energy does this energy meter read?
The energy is 85.7
